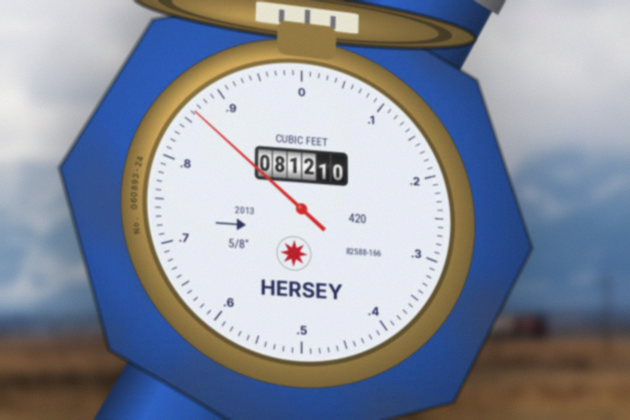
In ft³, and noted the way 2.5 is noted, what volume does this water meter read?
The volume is 81209.86
